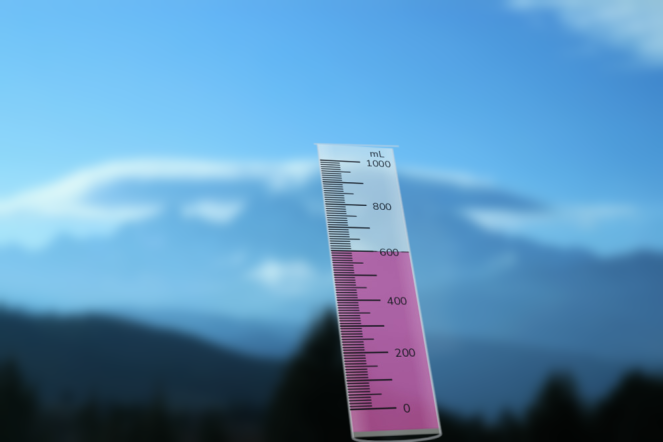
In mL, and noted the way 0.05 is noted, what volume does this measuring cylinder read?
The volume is 600
